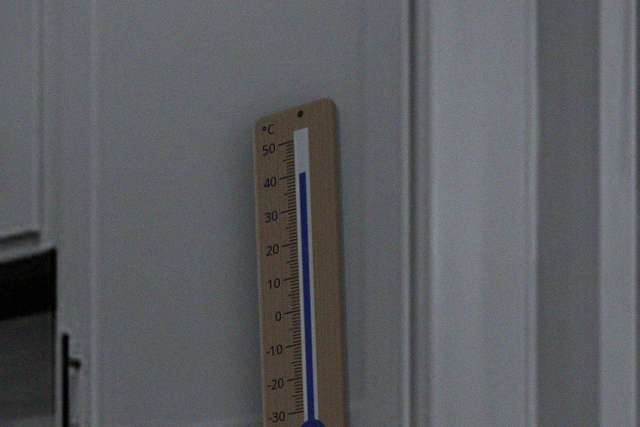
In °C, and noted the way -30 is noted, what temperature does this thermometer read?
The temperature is 40
